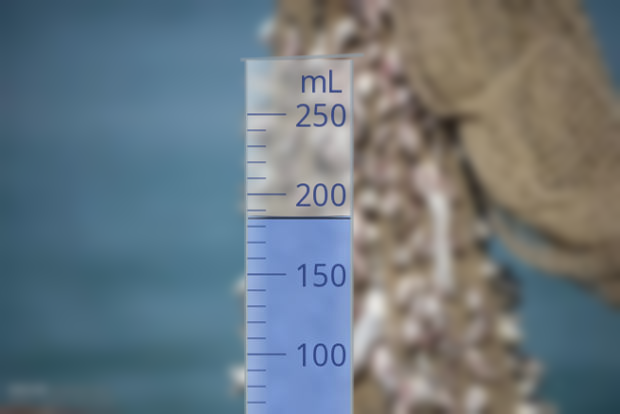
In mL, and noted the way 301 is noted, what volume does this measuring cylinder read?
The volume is 185
